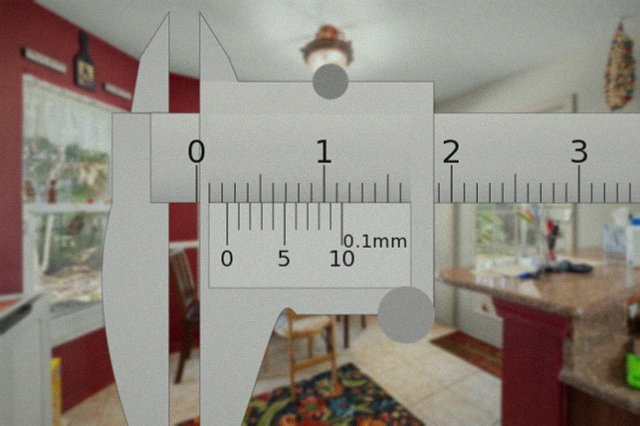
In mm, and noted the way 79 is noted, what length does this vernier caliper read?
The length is 2.4
